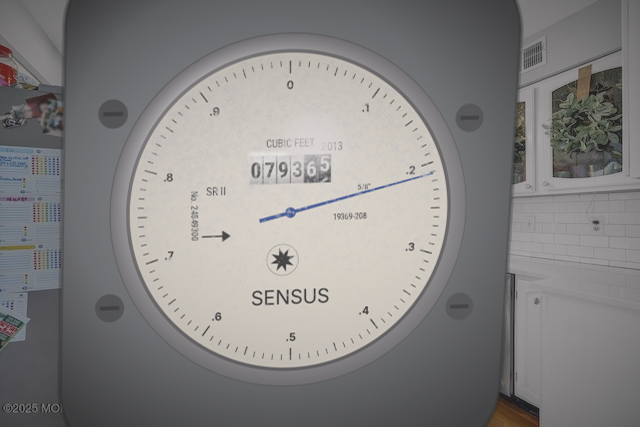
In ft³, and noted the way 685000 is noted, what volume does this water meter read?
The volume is 79365.21
